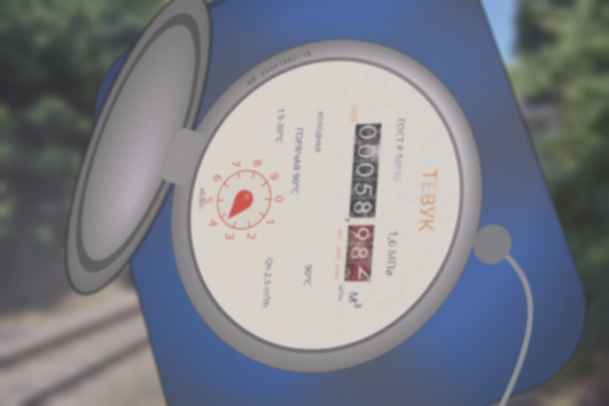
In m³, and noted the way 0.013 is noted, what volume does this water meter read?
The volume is 58.9823
